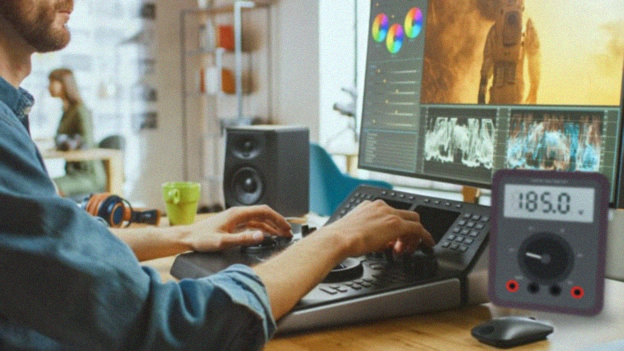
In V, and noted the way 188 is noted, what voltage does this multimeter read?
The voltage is 185.0
